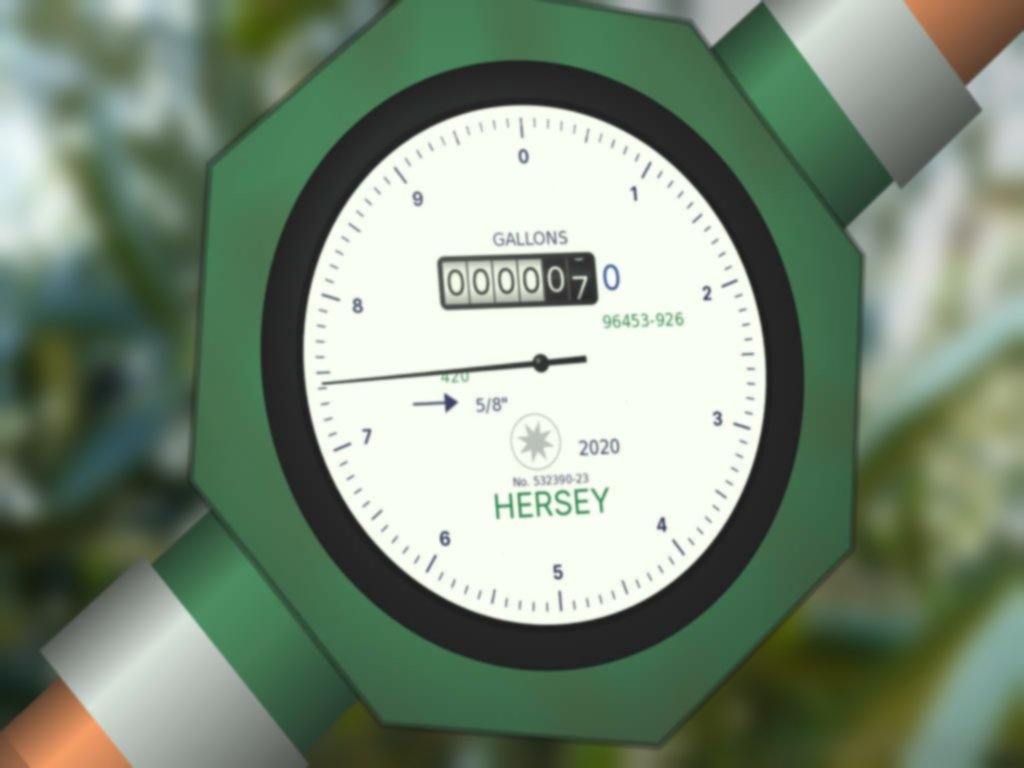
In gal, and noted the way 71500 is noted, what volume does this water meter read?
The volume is 67.4
